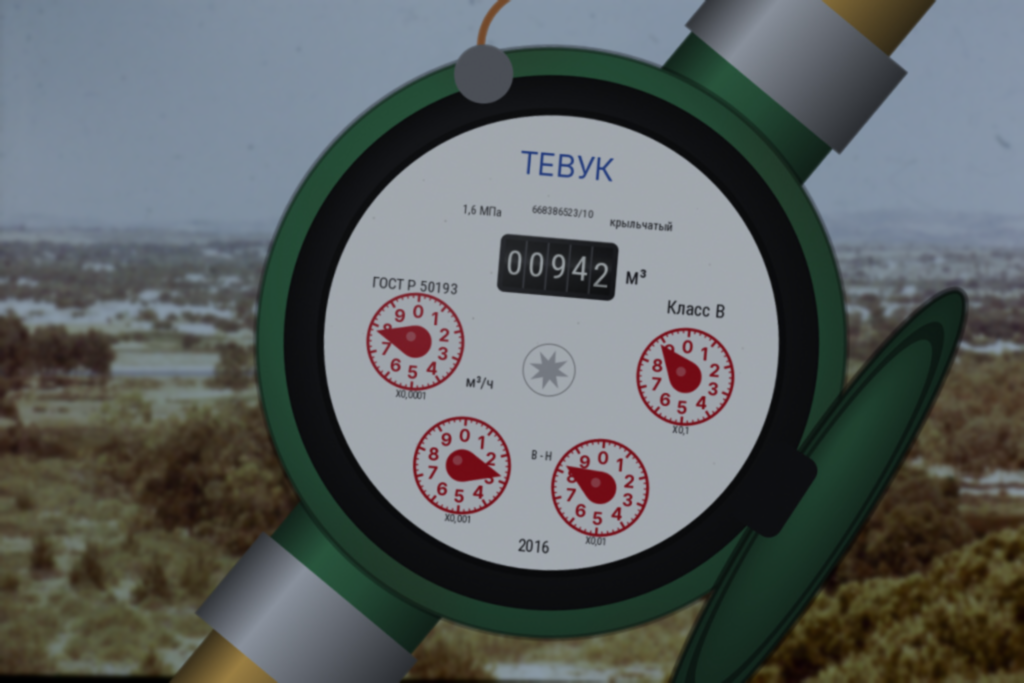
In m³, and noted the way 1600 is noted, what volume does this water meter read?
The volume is 941.8827
